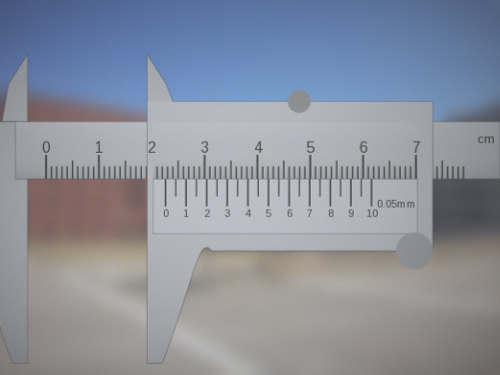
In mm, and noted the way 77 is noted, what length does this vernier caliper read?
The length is 22.6
